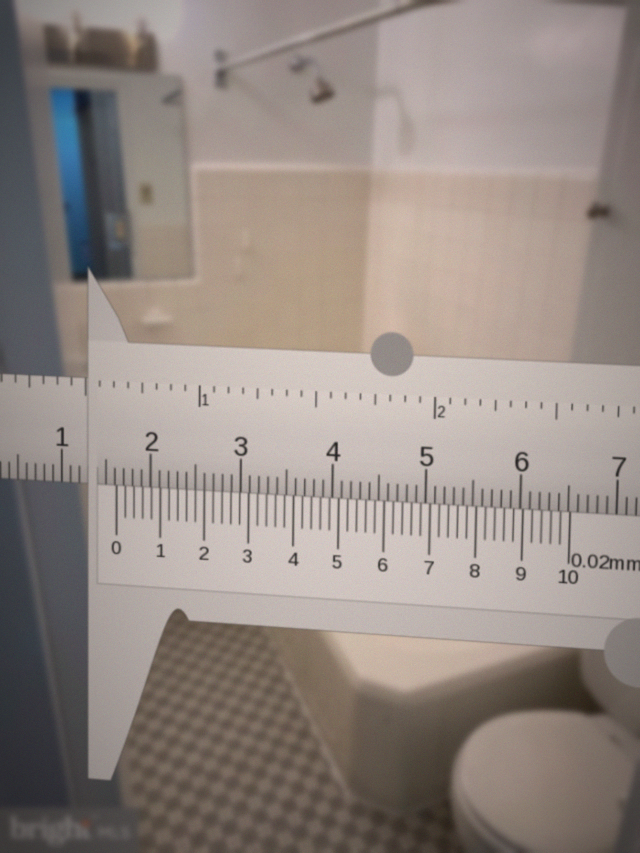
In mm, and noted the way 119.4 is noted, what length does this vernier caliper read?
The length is 16.2
